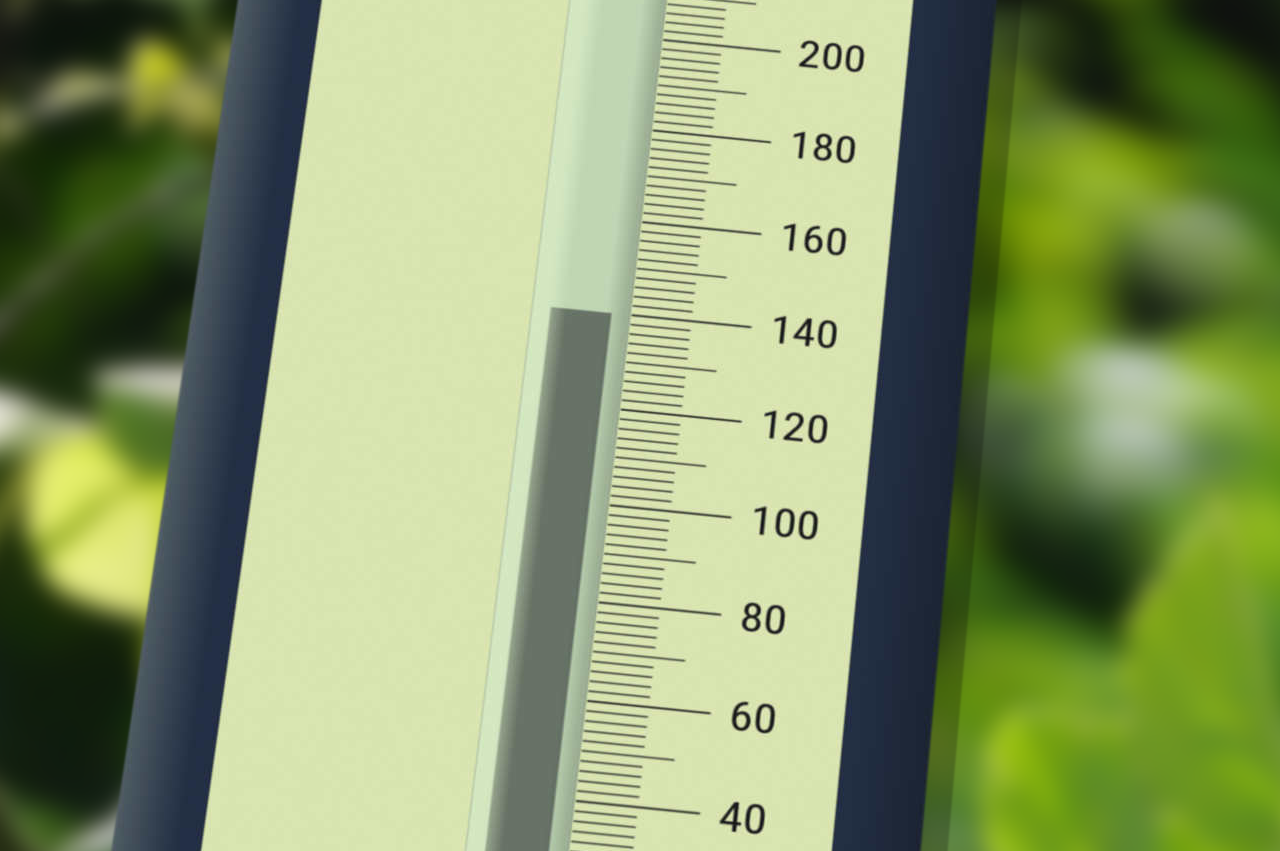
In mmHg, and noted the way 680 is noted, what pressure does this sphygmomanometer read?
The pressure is 140
